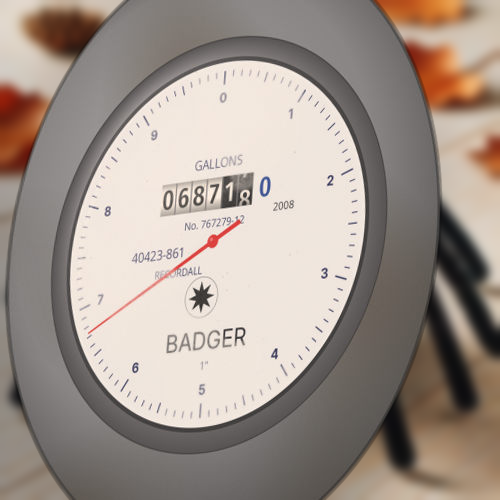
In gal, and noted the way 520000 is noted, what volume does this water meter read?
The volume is 687176.7
